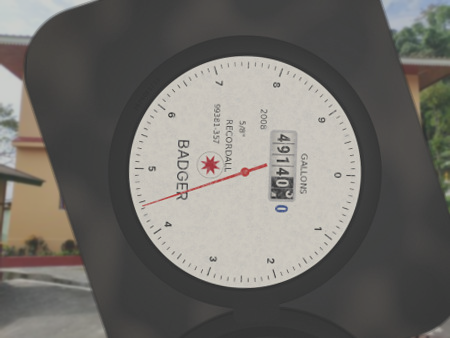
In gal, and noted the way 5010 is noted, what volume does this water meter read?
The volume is 4914034.4
